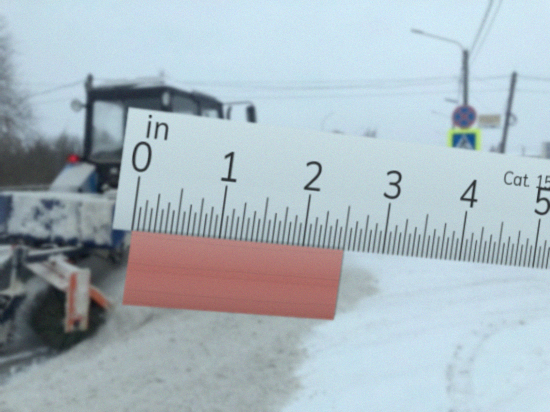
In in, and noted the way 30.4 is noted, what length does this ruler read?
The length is 2.5
